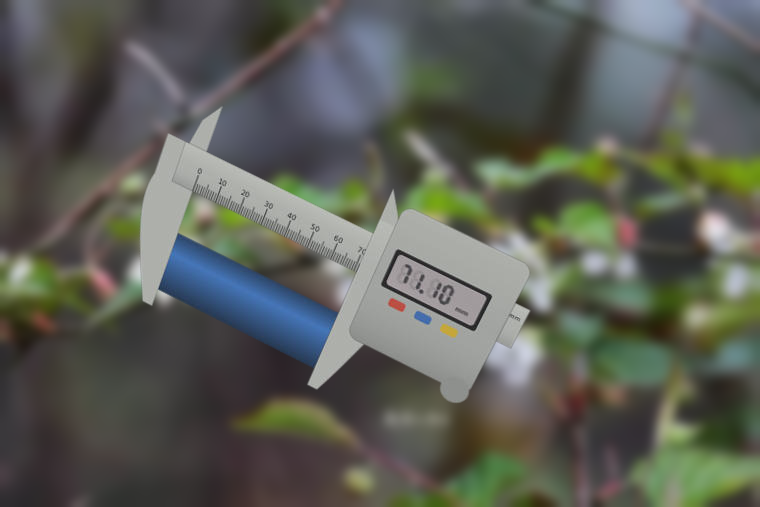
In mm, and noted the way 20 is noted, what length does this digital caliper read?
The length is 71.10
